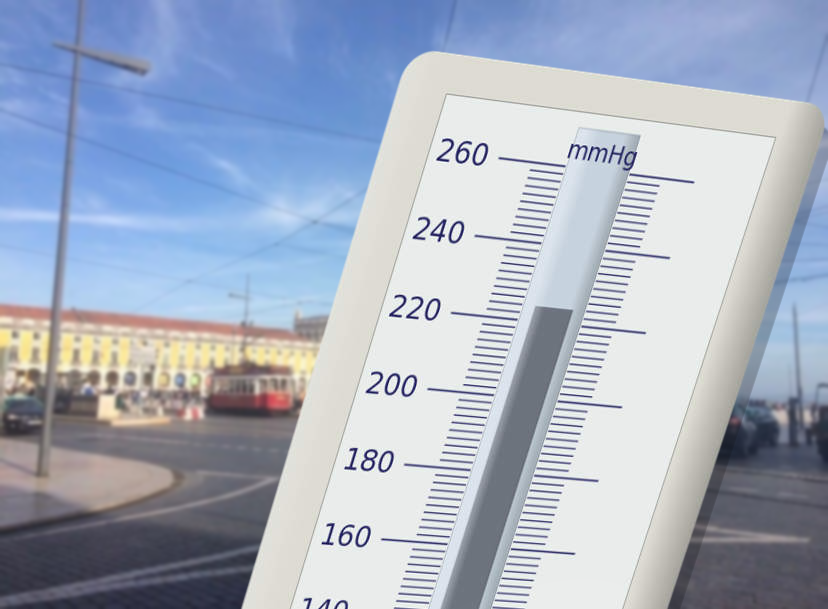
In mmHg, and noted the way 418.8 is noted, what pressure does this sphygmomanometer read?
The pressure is 224
